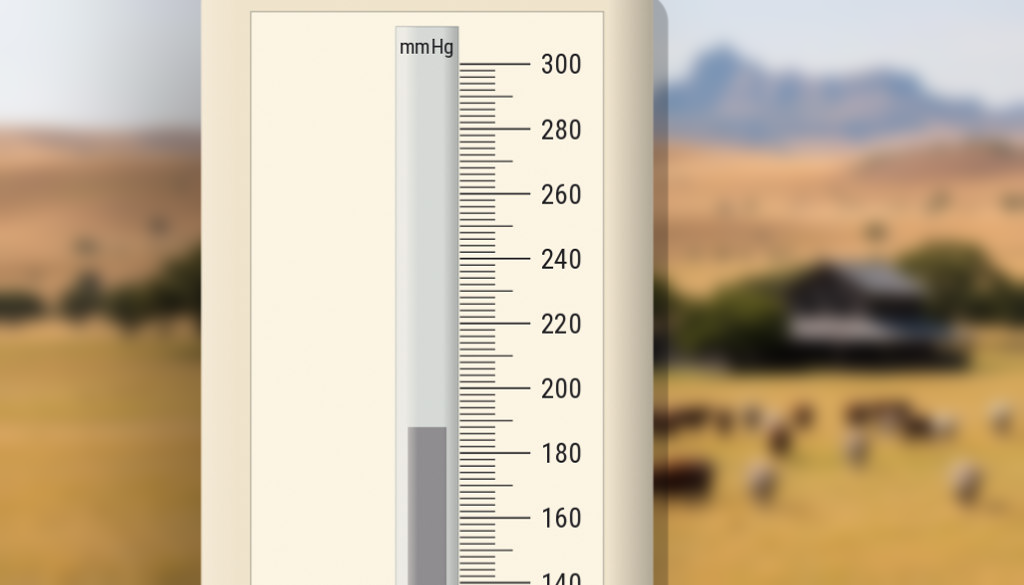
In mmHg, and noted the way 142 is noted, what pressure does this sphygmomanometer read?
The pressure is 188
